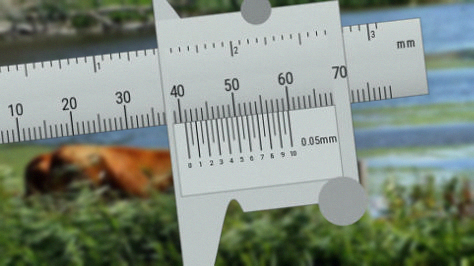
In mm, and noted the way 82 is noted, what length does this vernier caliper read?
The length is 40.8
